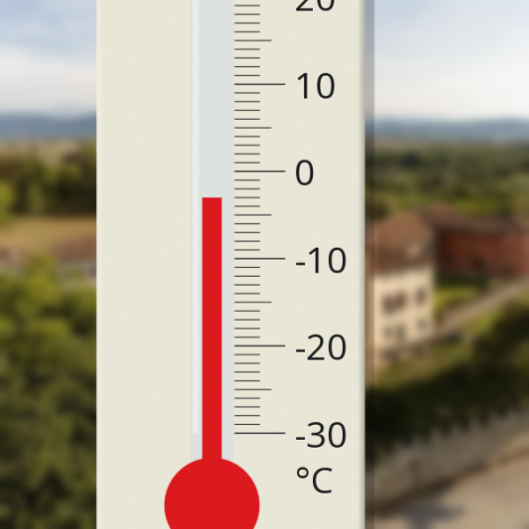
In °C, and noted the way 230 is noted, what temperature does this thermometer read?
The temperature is -3
